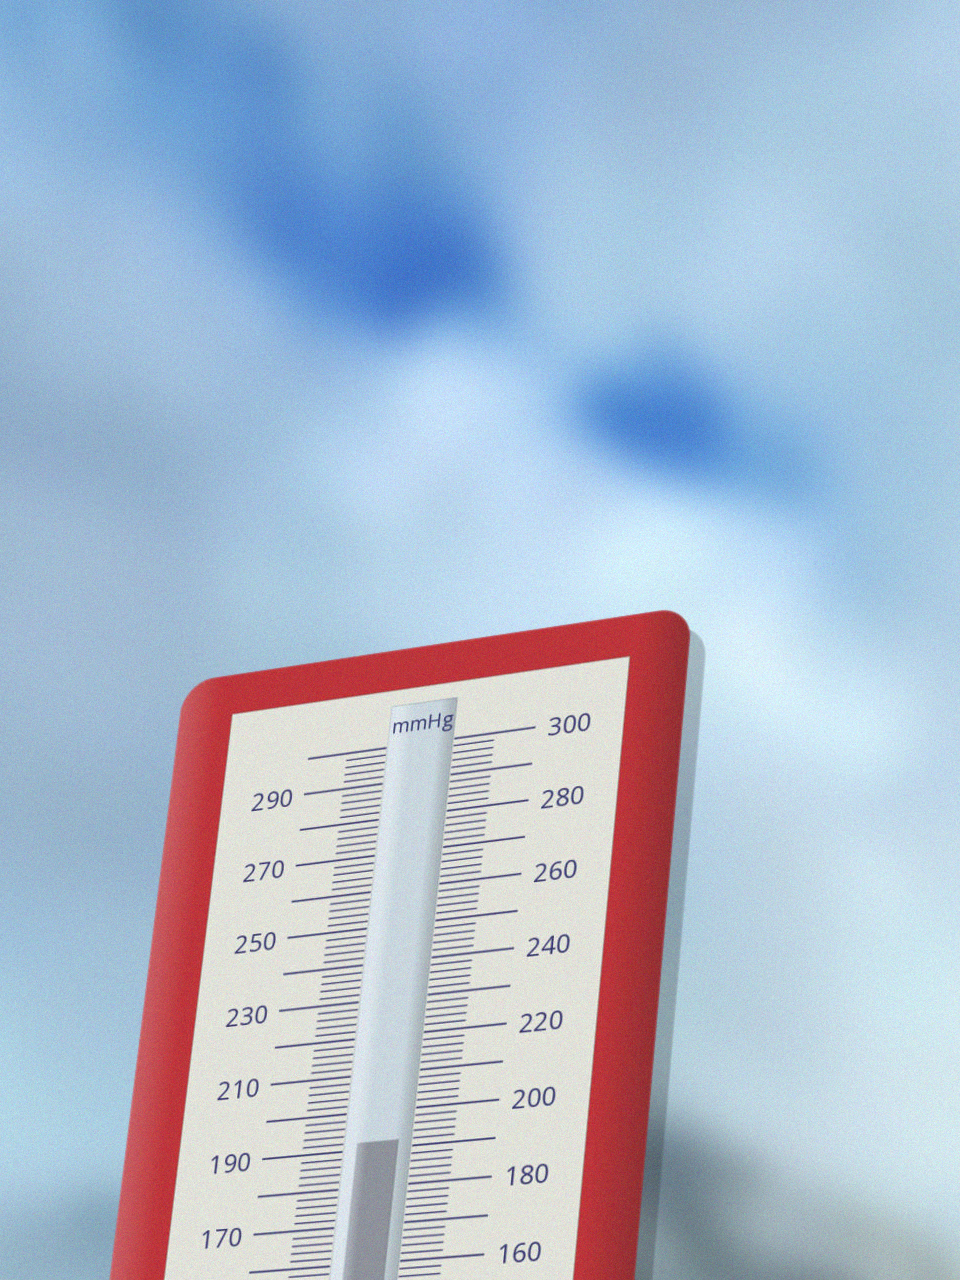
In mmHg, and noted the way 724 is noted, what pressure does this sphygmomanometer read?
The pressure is 192
